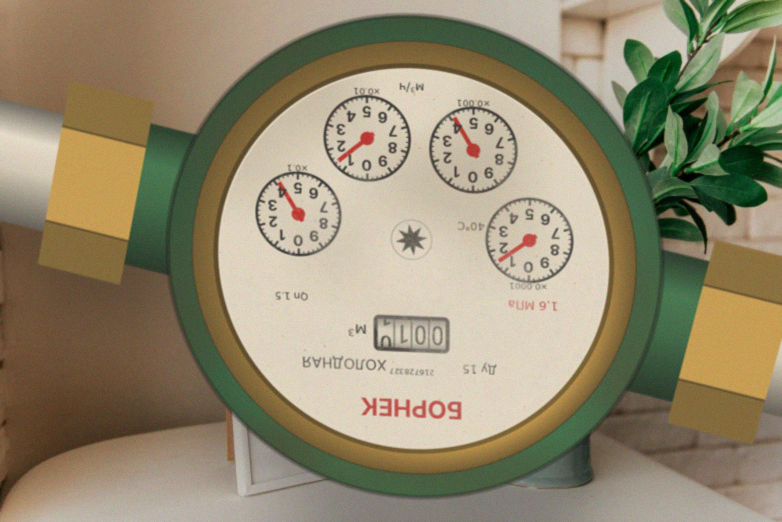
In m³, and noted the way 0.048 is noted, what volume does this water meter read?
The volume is 10.4141
